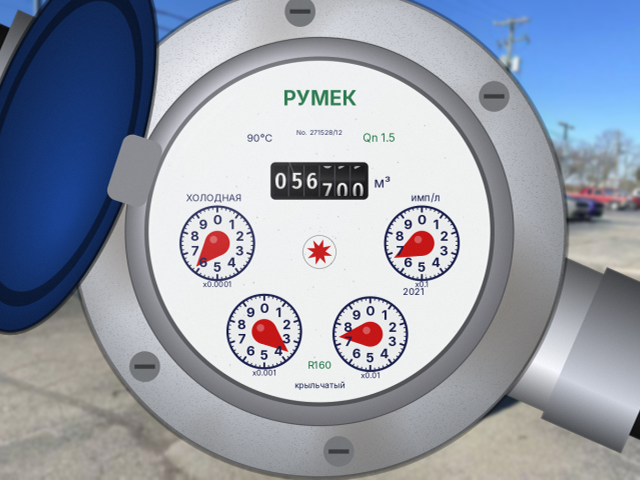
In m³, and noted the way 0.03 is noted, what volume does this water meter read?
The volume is 56699.6736
